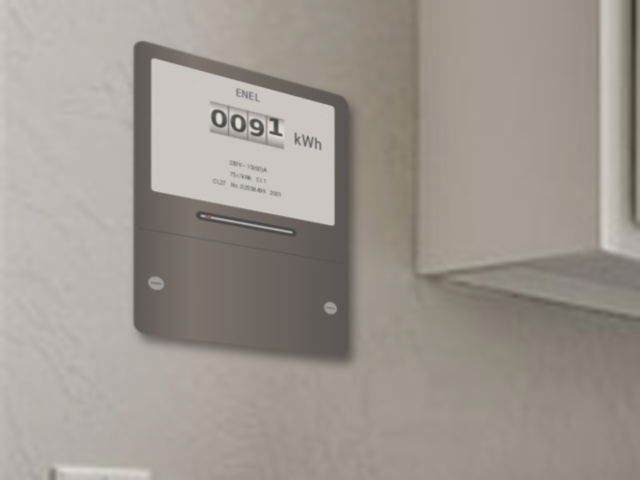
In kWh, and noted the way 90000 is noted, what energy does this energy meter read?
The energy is 91
